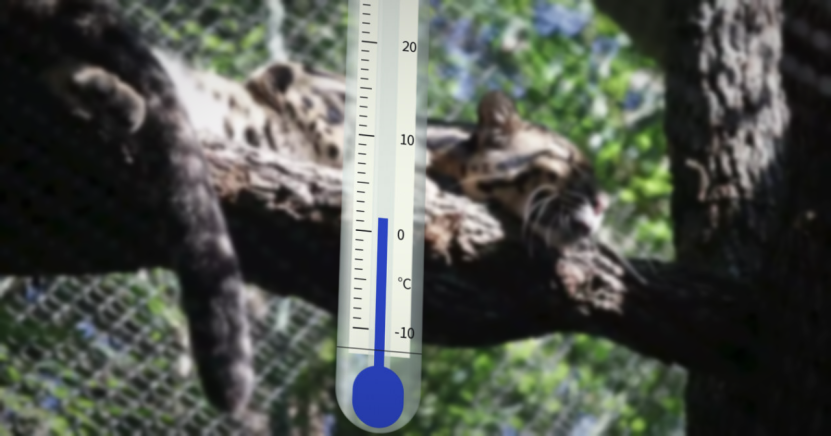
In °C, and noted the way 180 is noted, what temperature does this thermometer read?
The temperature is 1.5
